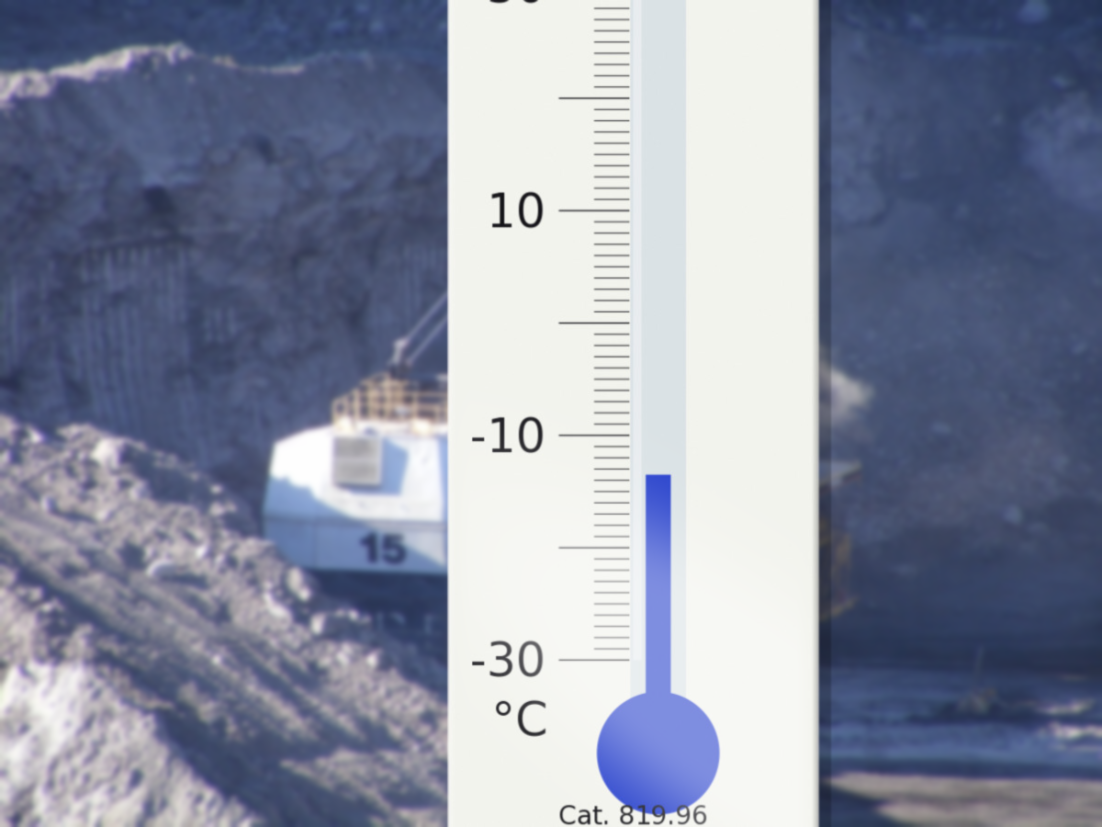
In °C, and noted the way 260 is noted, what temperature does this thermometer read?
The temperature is -13.5
